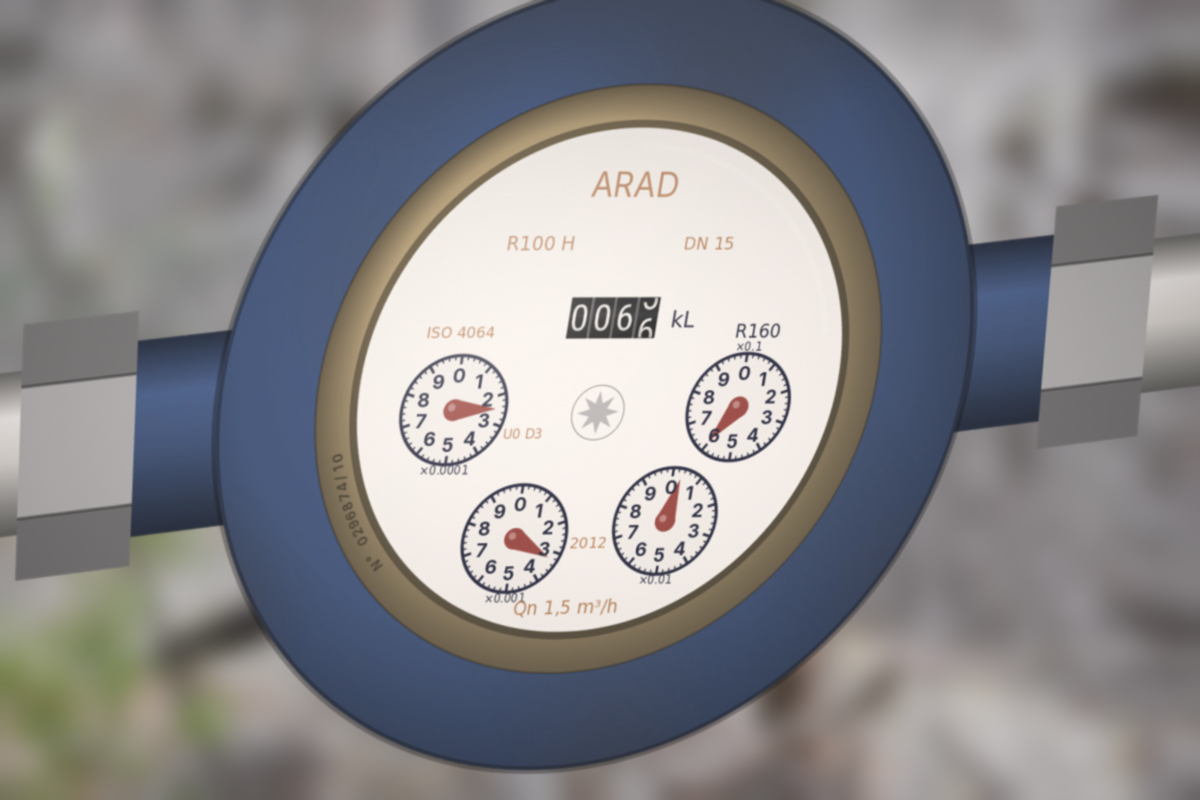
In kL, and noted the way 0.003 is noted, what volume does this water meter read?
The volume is 65.6032
